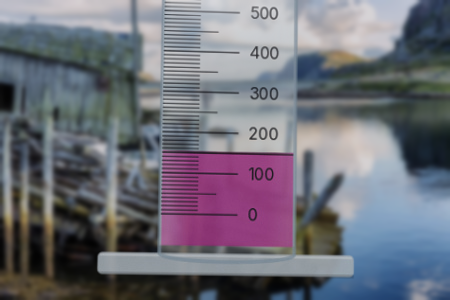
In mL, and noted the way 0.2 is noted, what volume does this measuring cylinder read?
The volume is 150
